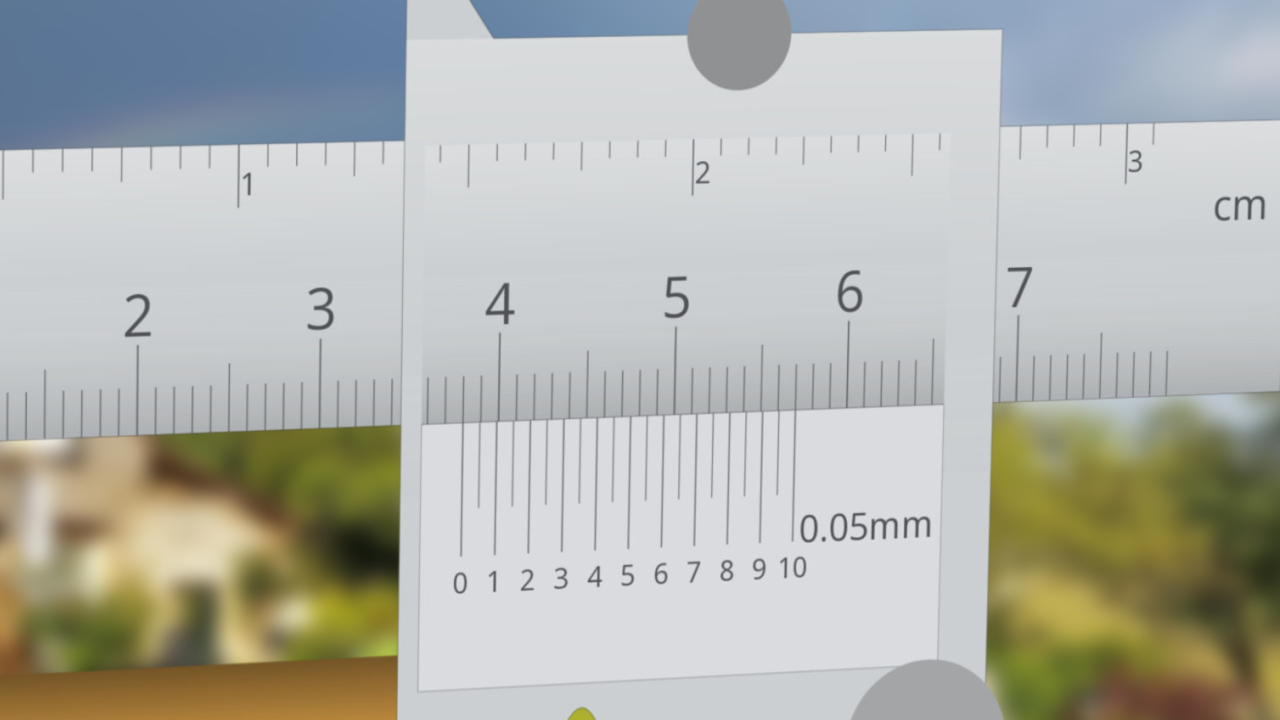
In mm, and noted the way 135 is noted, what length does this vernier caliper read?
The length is 38.0
